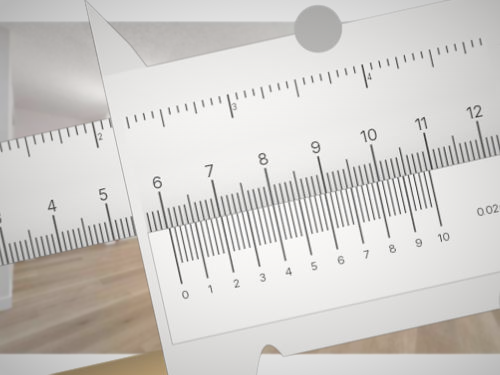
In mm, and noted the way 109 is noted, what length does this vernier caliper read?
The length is 60.4
